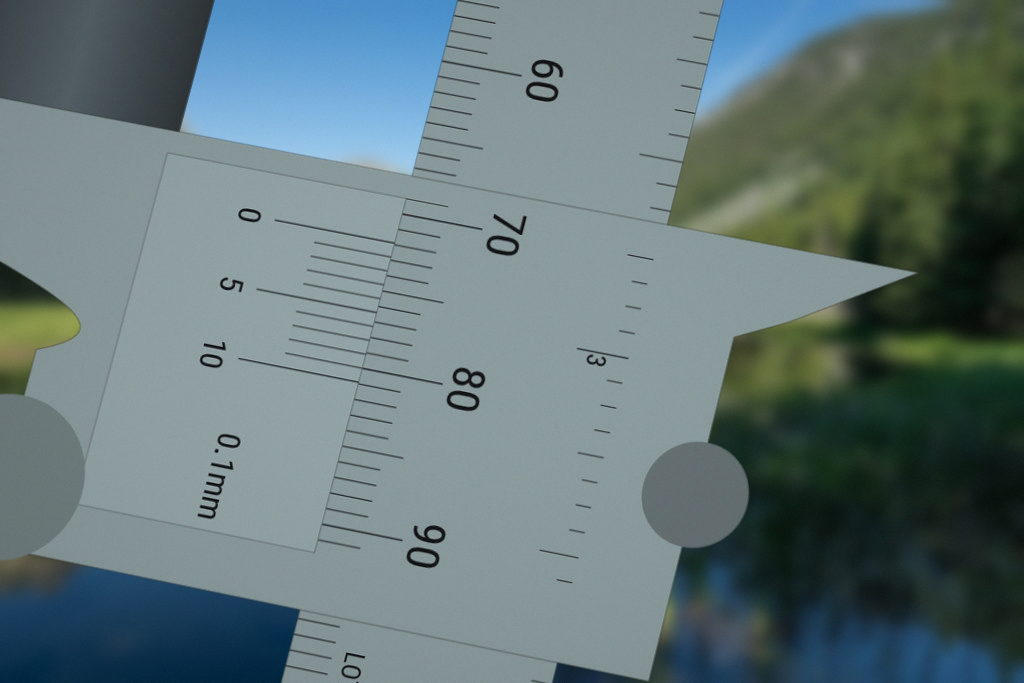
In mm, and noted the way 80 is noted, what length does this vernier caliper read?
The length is 71.9
